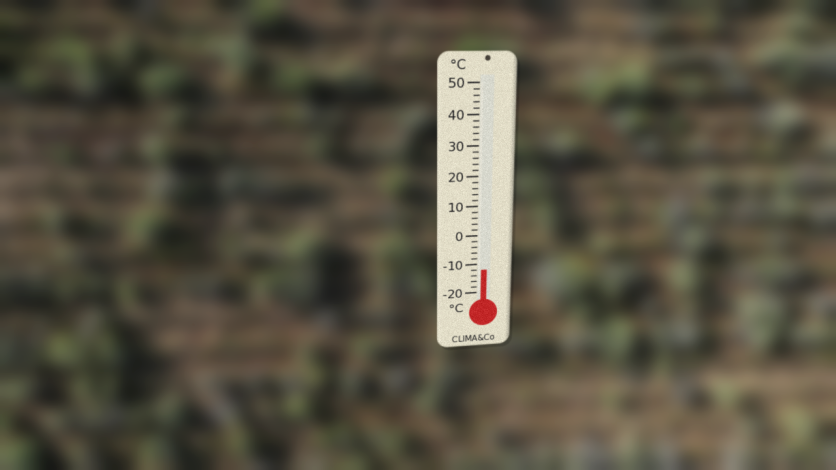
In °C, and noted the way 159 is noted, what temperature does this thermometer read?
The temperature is -12
